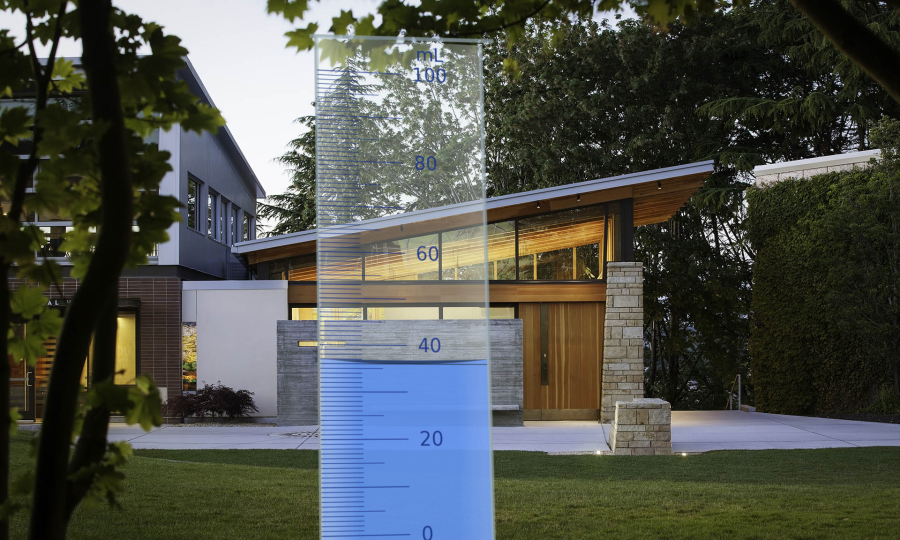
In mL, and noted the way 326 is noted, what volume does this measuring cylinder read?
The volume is 36
